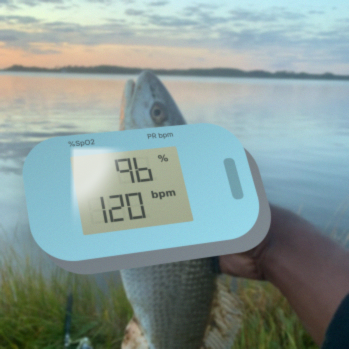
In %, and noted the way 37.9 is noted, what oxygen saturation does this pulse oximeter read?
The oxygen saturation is 96
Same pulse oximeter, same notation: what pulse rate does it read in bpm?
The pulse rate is 120
